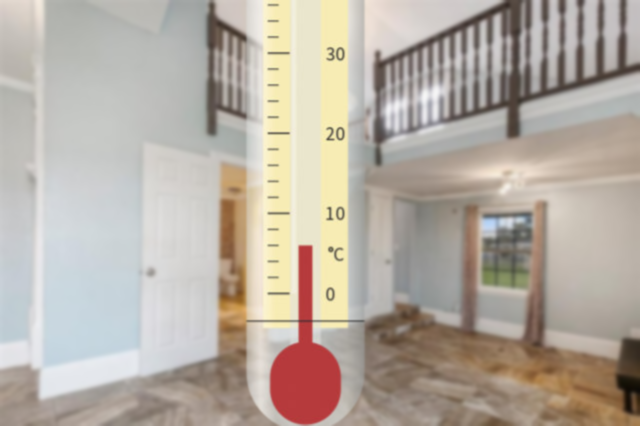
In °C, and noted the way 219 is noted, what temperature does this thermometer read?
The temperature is 6
